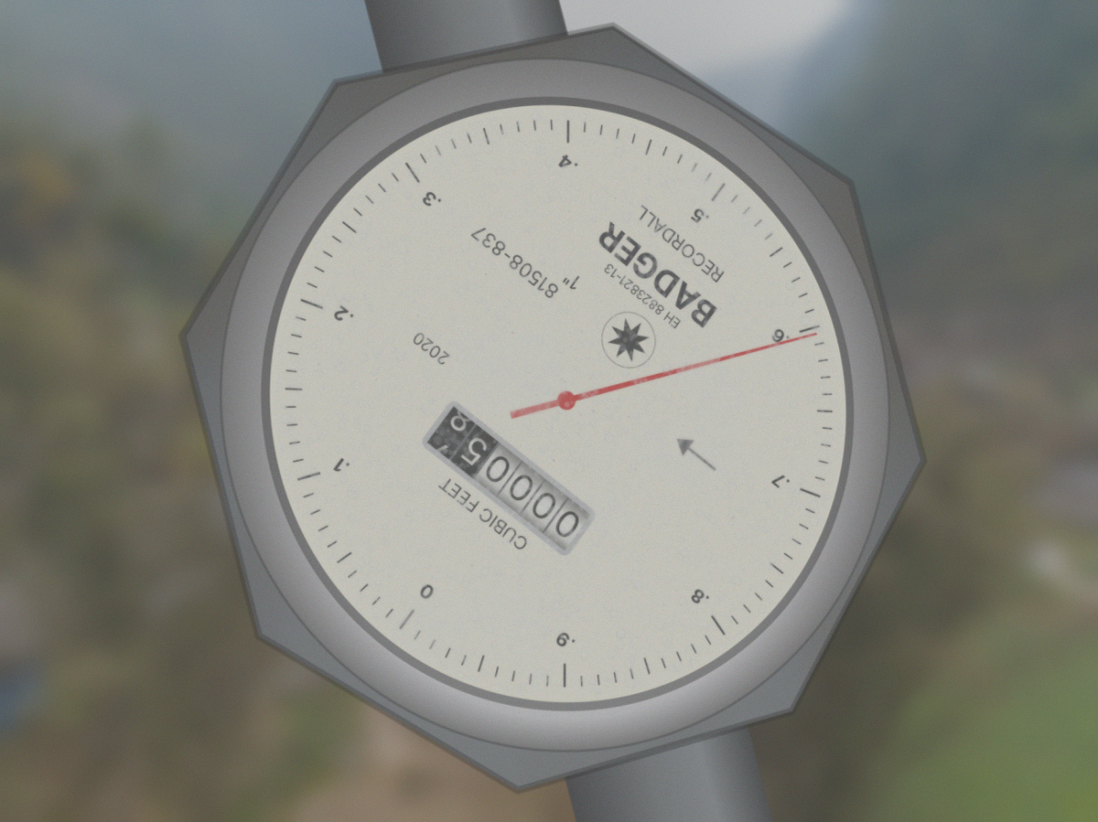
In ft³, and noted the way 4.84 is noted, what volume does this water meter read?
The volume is 57.60
